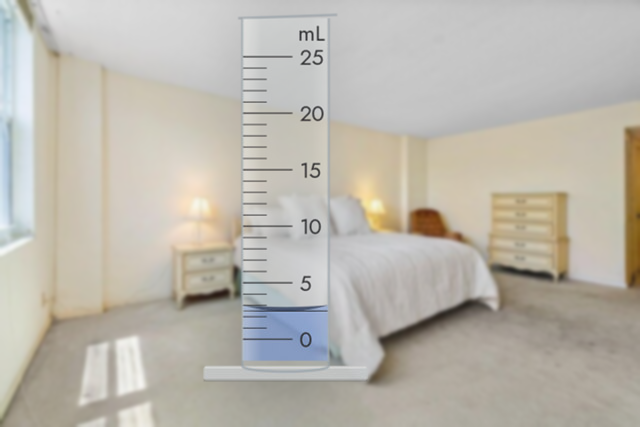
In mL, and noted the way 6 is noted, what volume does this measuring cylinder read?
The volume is 2.5
